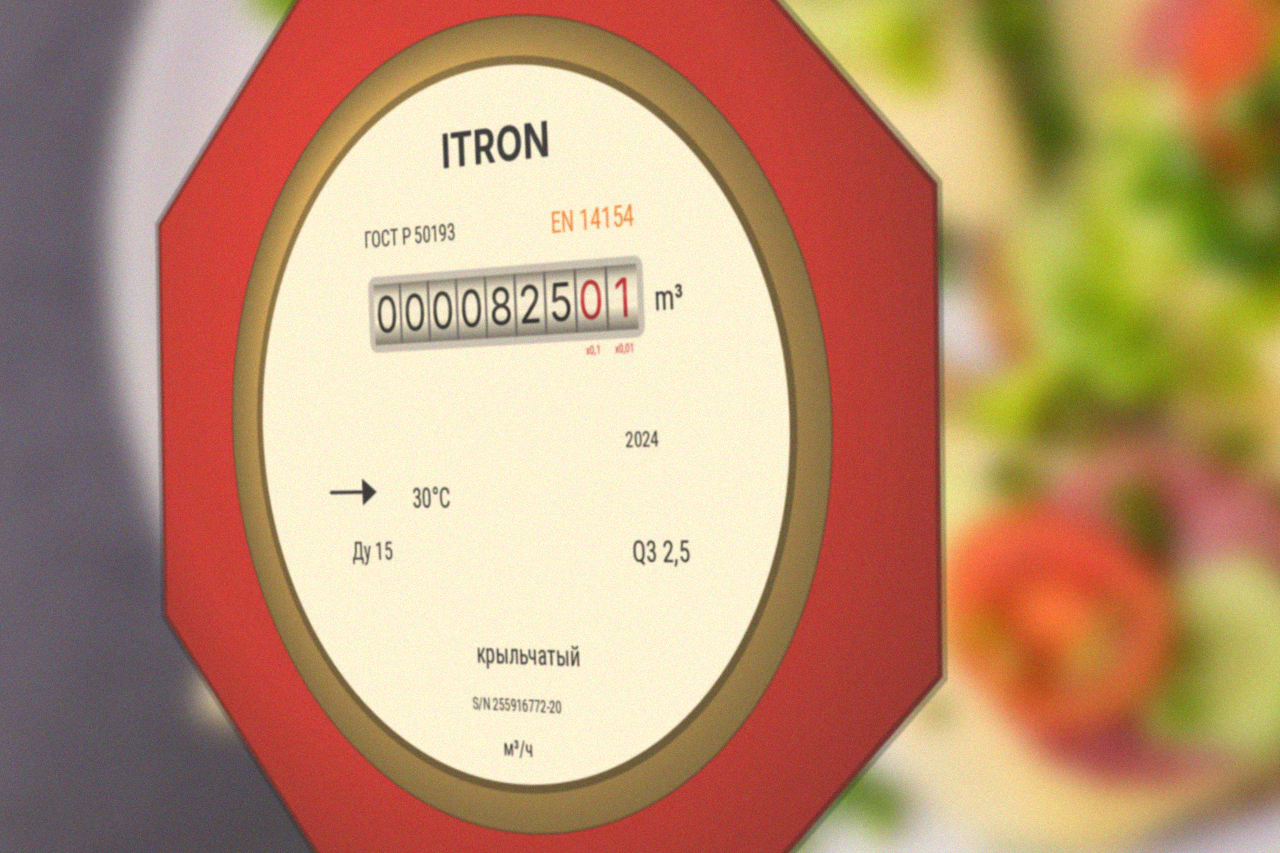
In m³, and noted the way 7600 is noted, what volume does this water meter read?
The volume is 825.01
